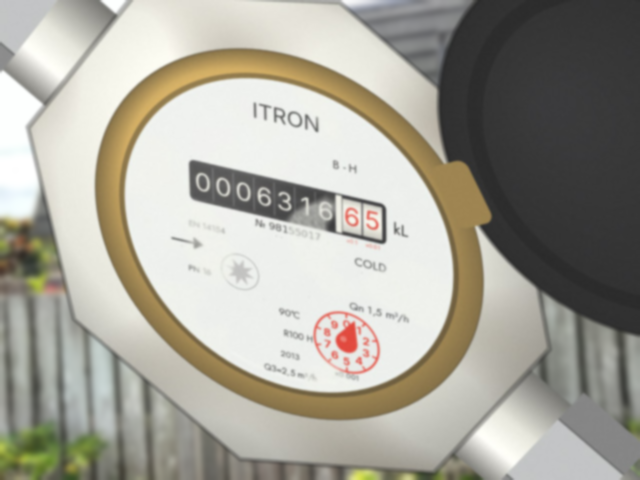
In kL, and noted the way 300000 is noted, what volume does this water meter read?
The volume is 6316.650
